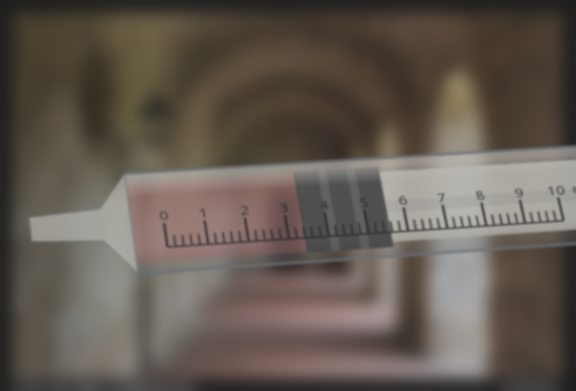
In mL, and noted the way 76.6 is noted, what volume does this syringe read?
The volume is 3.4
